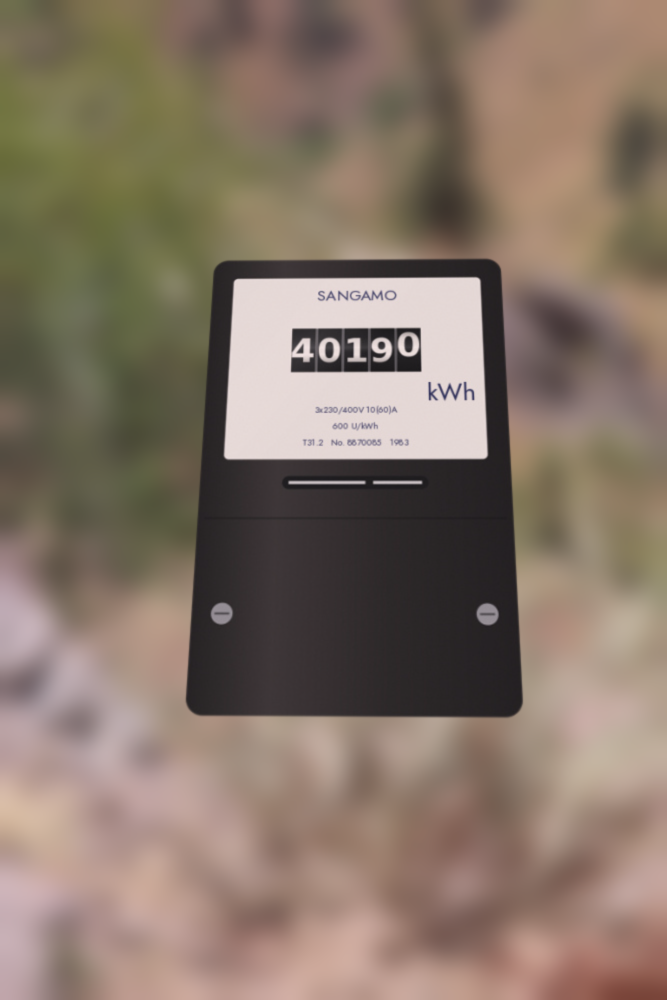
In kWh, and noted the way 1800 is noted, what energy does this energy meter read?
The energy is 40190
